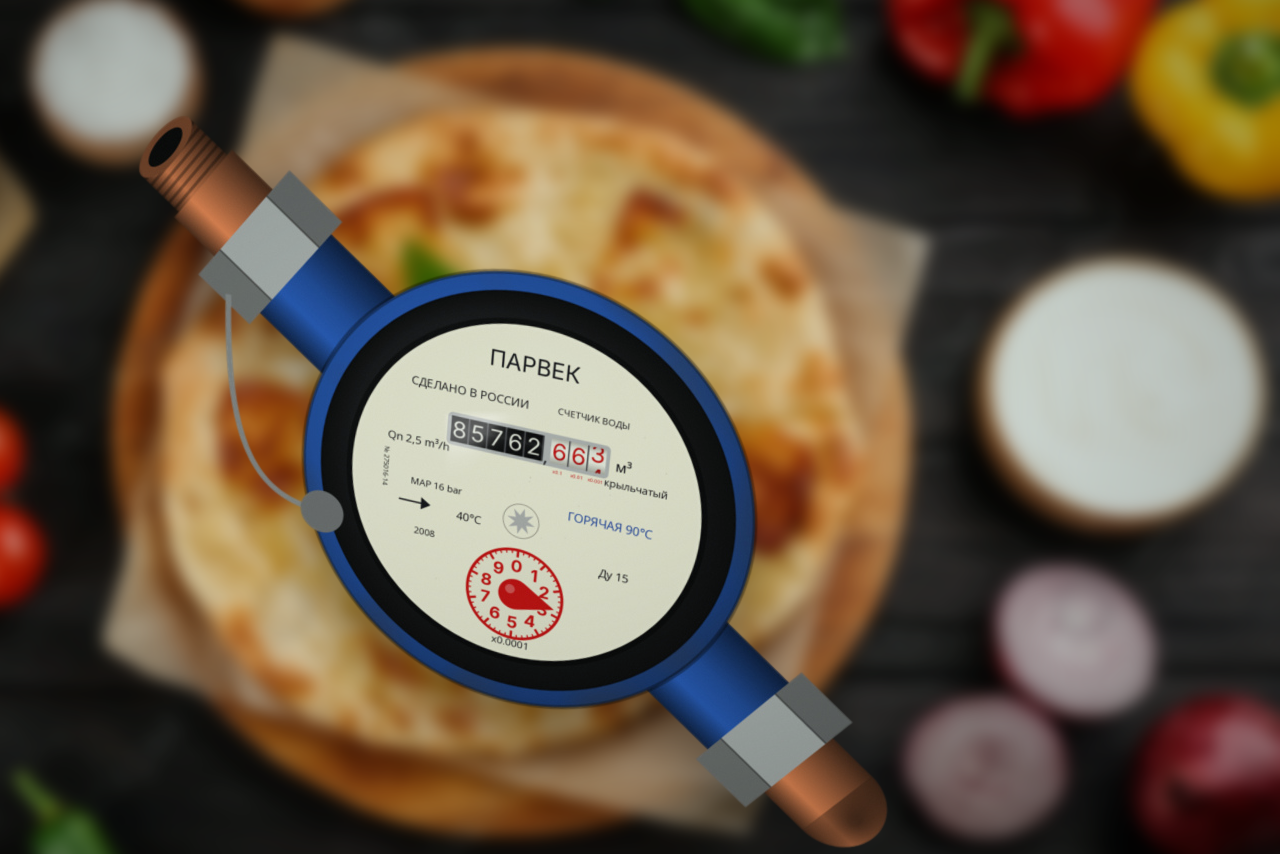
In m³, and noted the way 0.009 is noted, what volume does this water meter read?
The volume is 85762.6632
